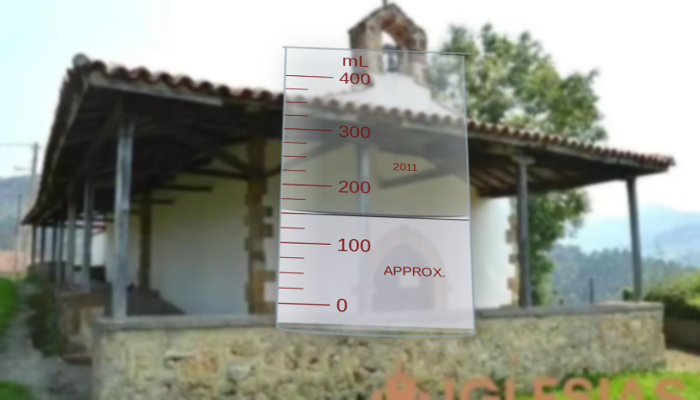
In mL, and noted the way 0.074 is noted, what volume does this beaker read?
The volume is 150
